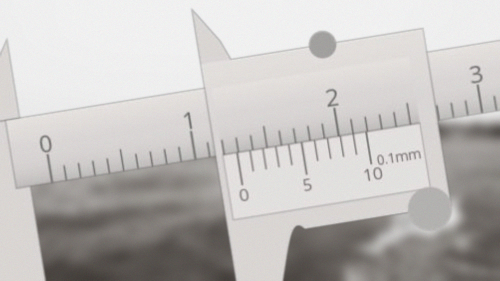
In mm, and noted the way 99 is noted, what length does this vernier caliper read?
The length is 12.9
